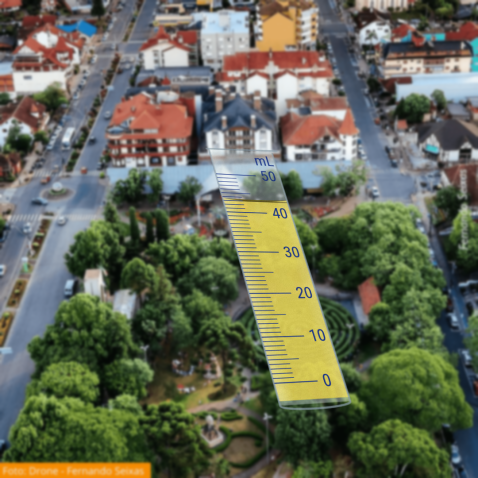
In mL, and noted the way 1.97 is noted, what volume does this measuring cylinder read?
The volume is 43
